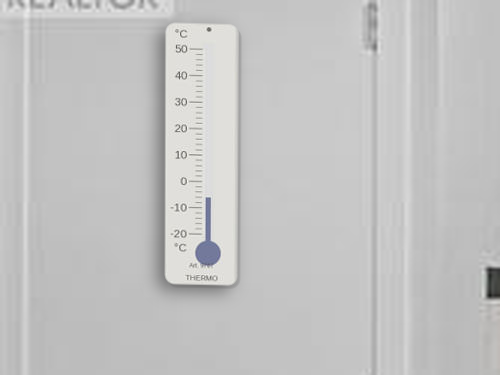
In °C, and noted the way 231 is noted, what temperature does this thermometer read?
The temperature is -6
